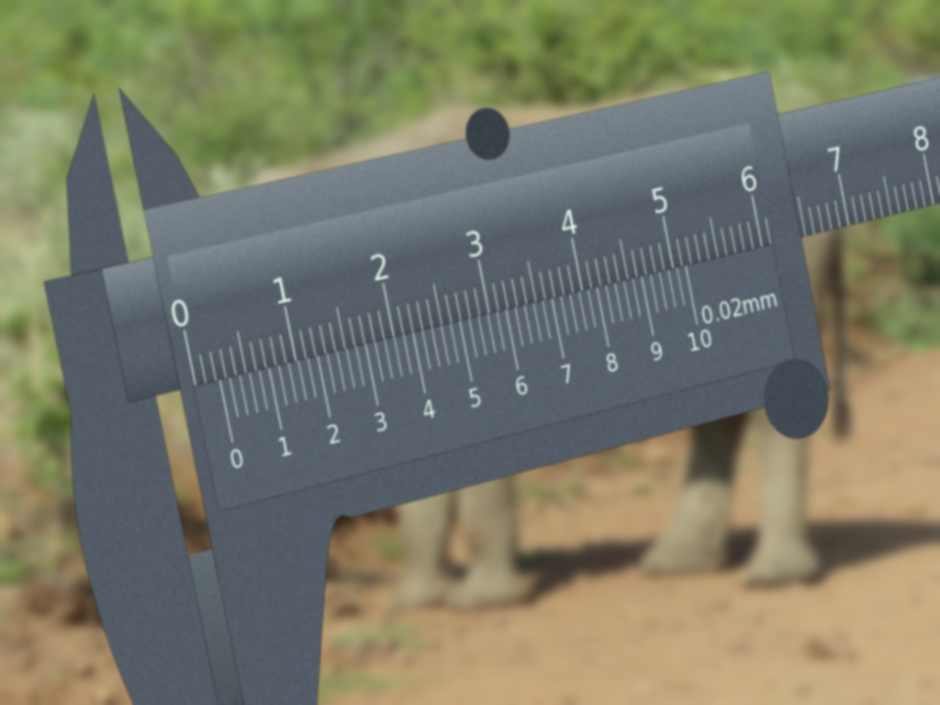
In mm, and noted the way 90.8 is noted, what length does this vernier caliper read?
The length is 2.4
